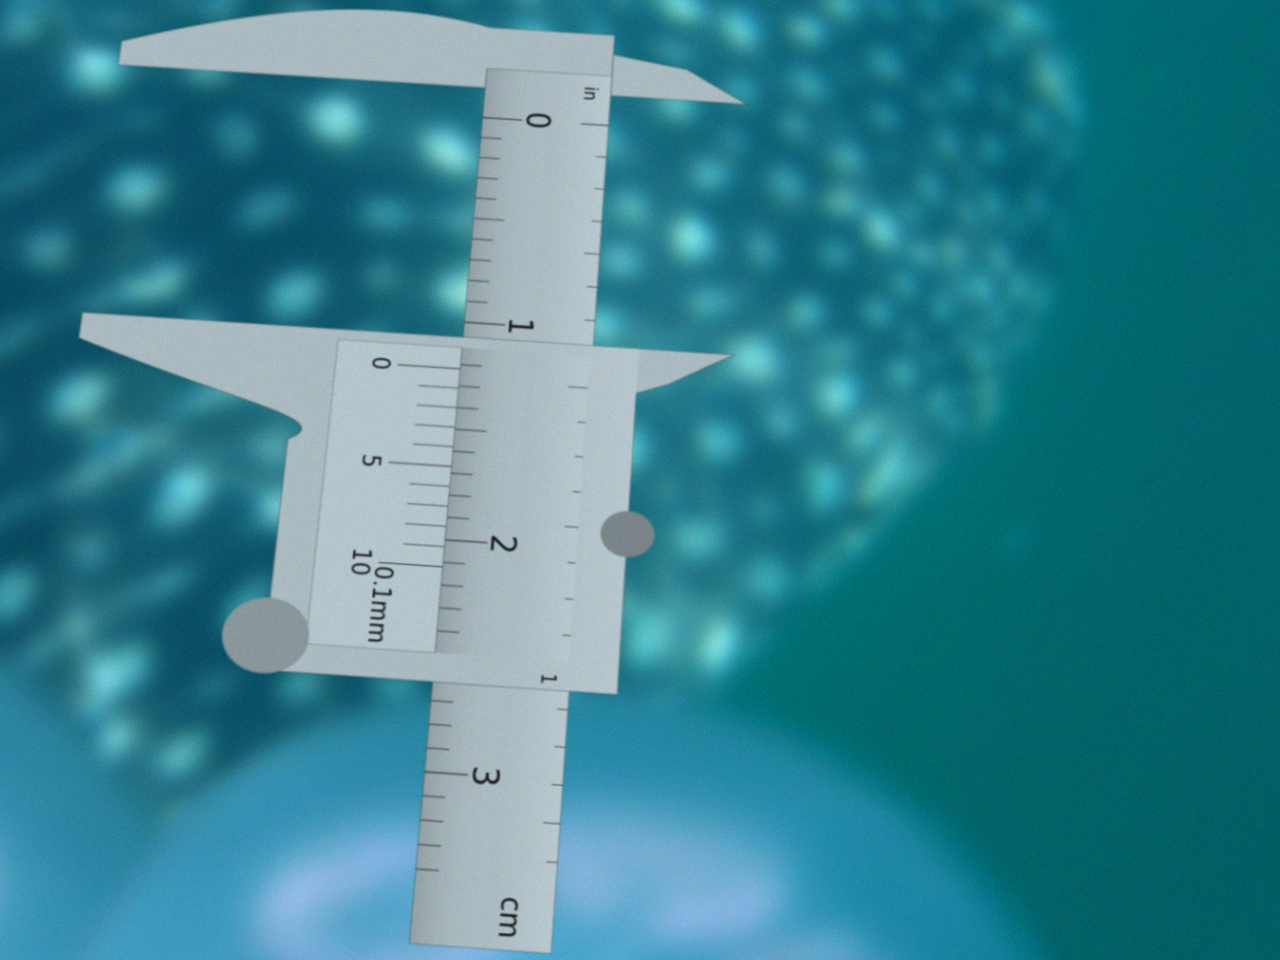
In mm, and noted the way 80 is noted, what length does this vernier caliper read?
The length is 12.2
